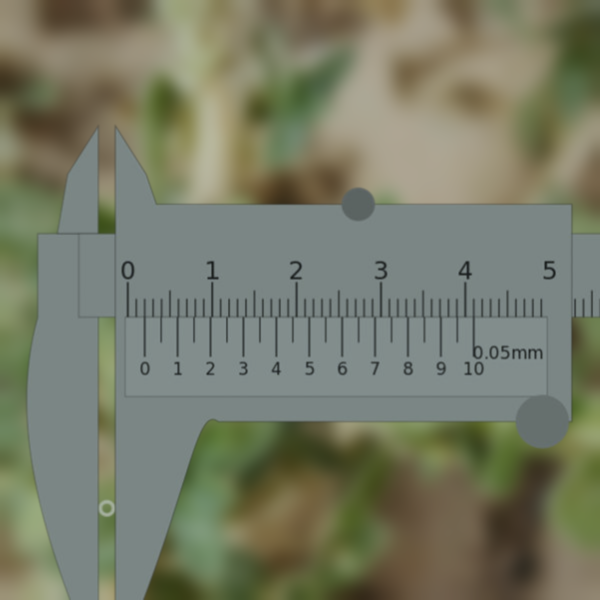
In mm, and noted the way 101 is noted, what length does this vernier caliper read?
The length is 2.0
